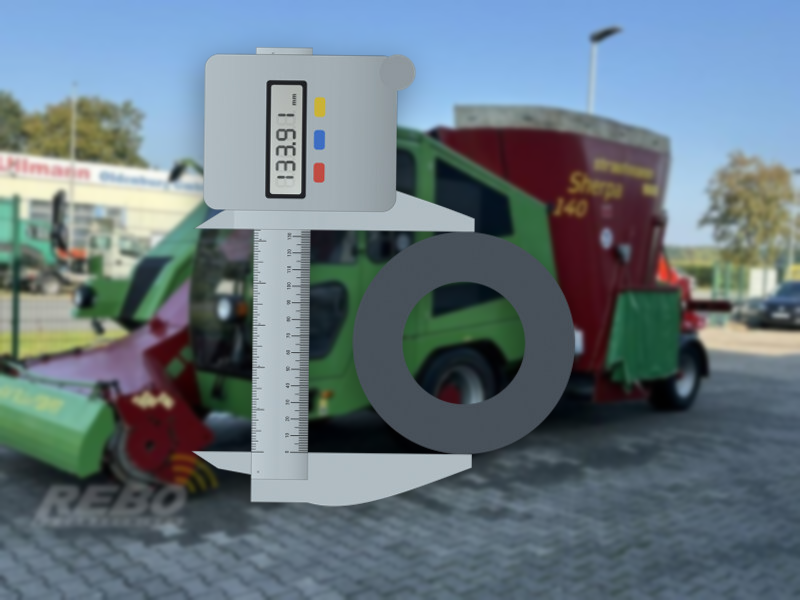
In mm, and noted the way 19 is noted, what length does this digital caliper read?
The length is 133.91
